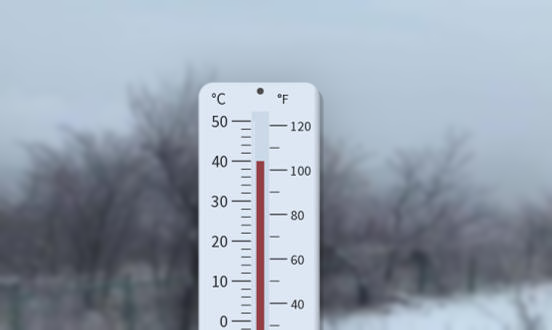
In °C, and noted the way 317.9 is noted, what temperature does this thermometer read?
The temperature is 40
